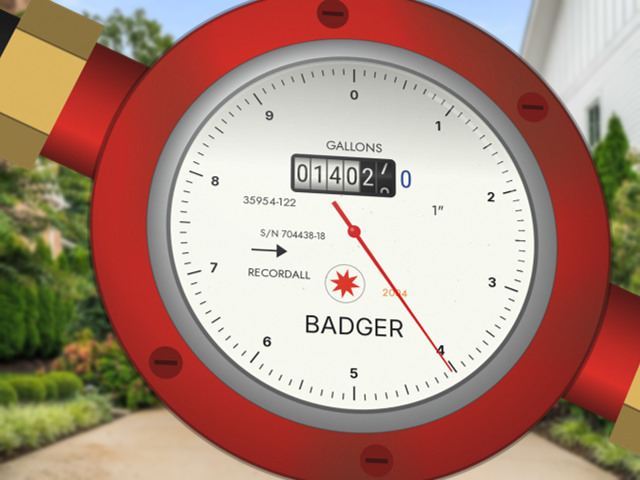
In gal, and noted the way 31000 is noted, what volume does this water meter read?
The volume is 140274.0
